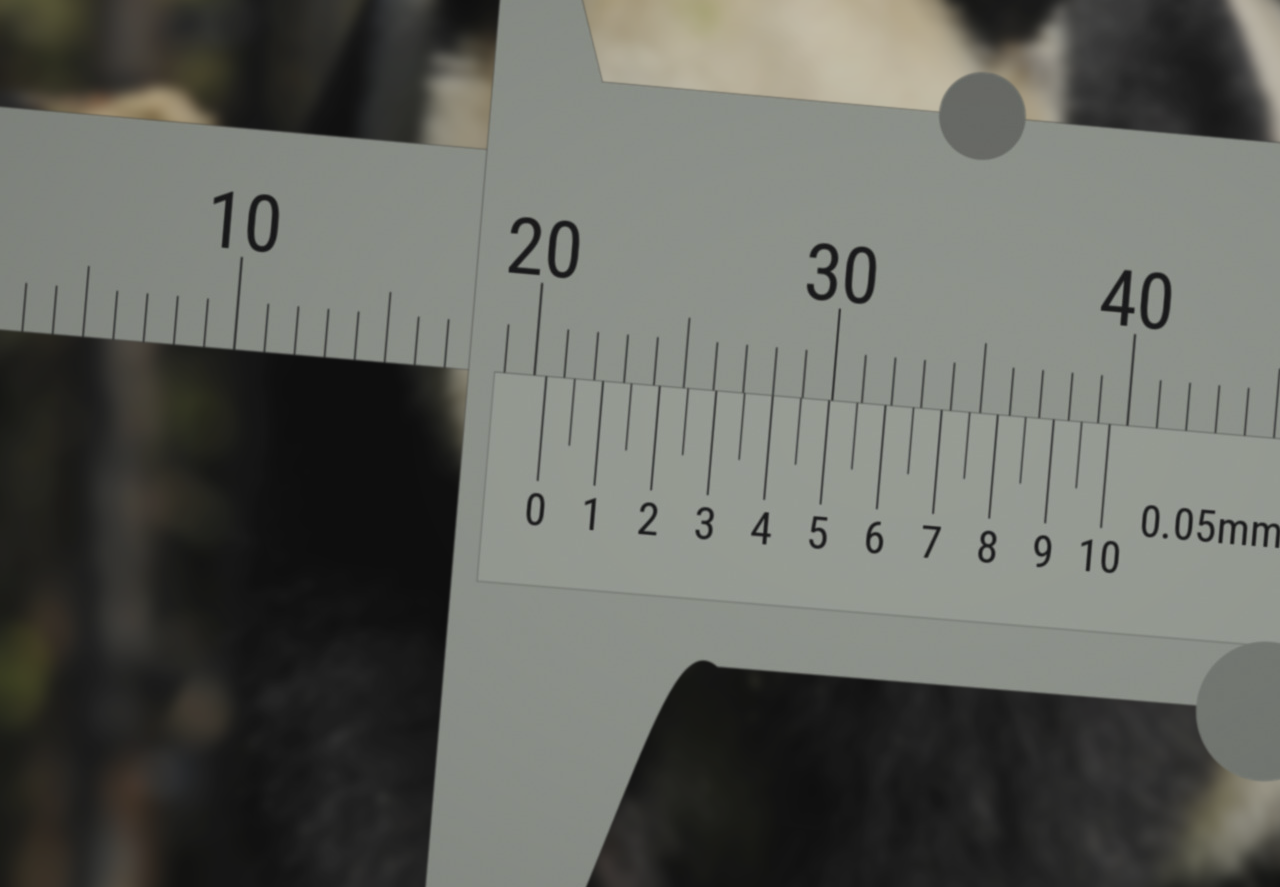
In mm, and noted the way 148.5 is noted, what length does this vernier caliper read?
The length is 20.40
